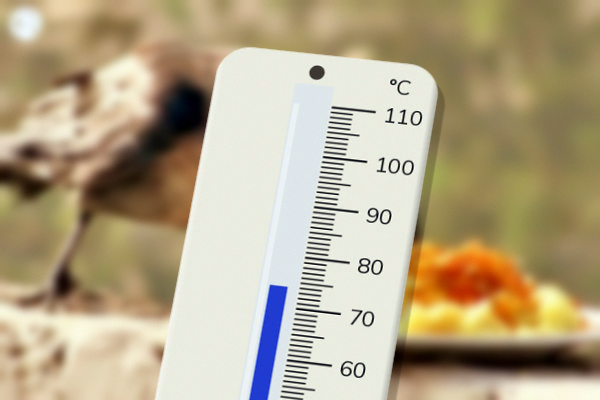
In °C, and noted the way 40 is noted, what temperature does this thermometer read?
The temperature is 74
